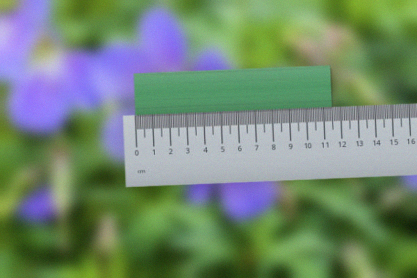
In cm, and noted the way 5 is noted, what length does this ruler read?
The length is 11.5
